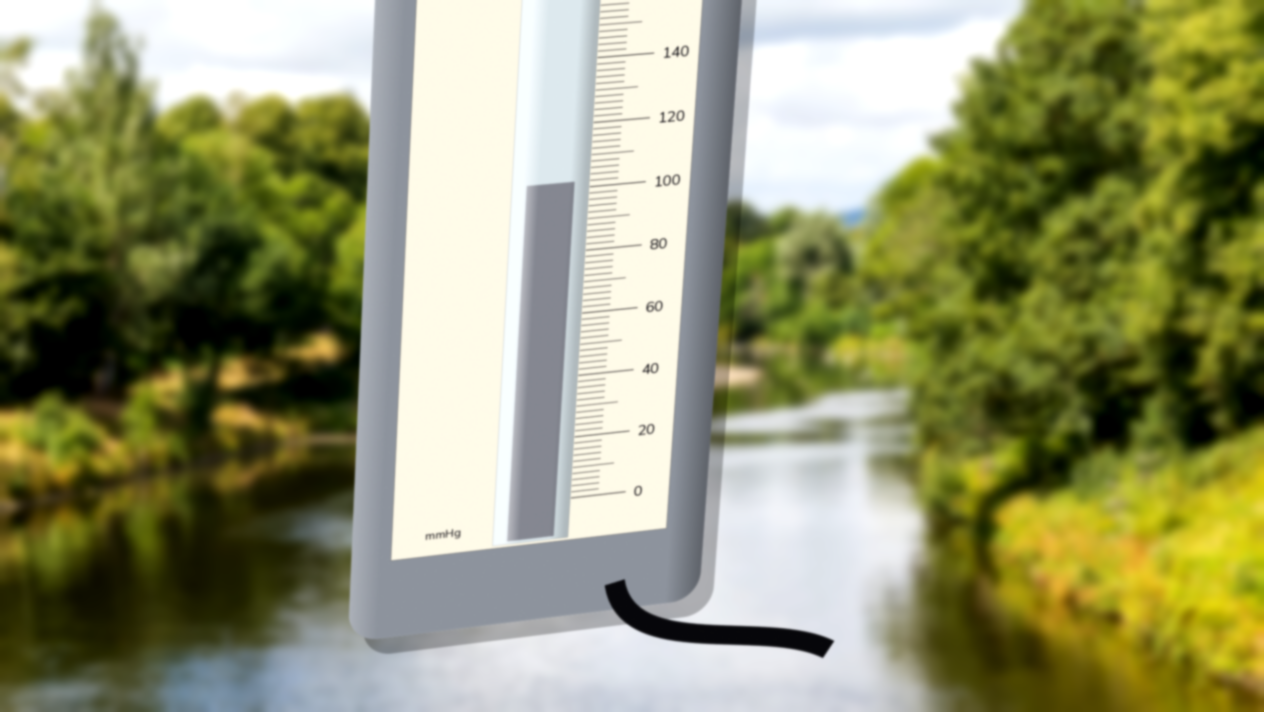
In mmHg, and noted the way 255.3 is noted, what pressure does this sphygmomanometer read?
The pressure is 102
